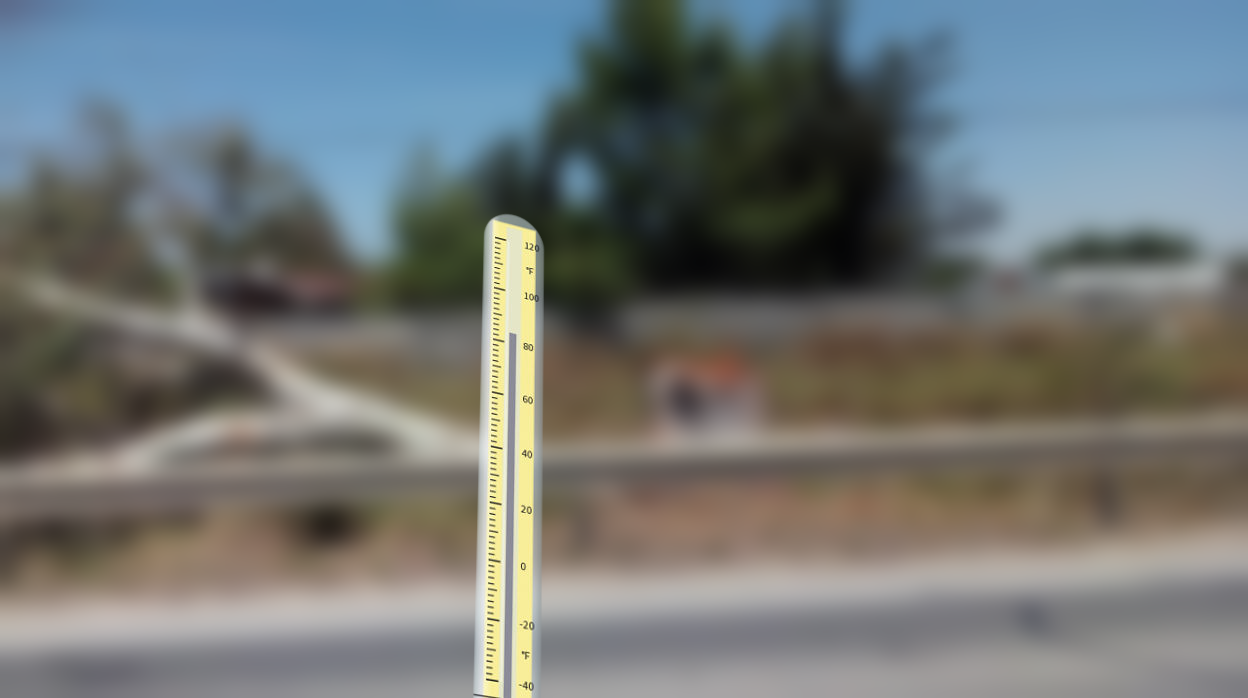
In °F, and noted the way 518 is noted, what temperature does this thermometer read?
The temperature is 84
